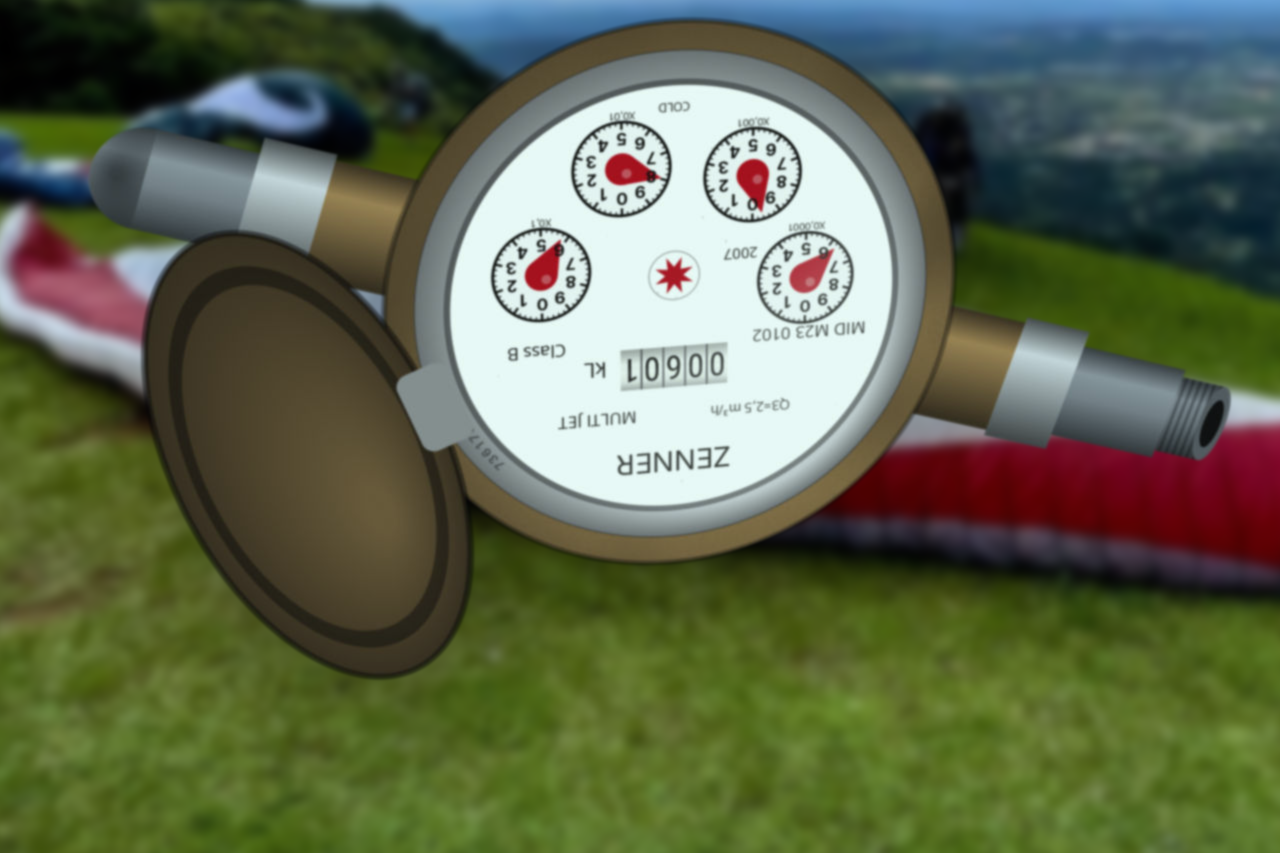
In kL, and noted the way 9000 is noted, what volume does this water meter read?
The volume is 601.5796
